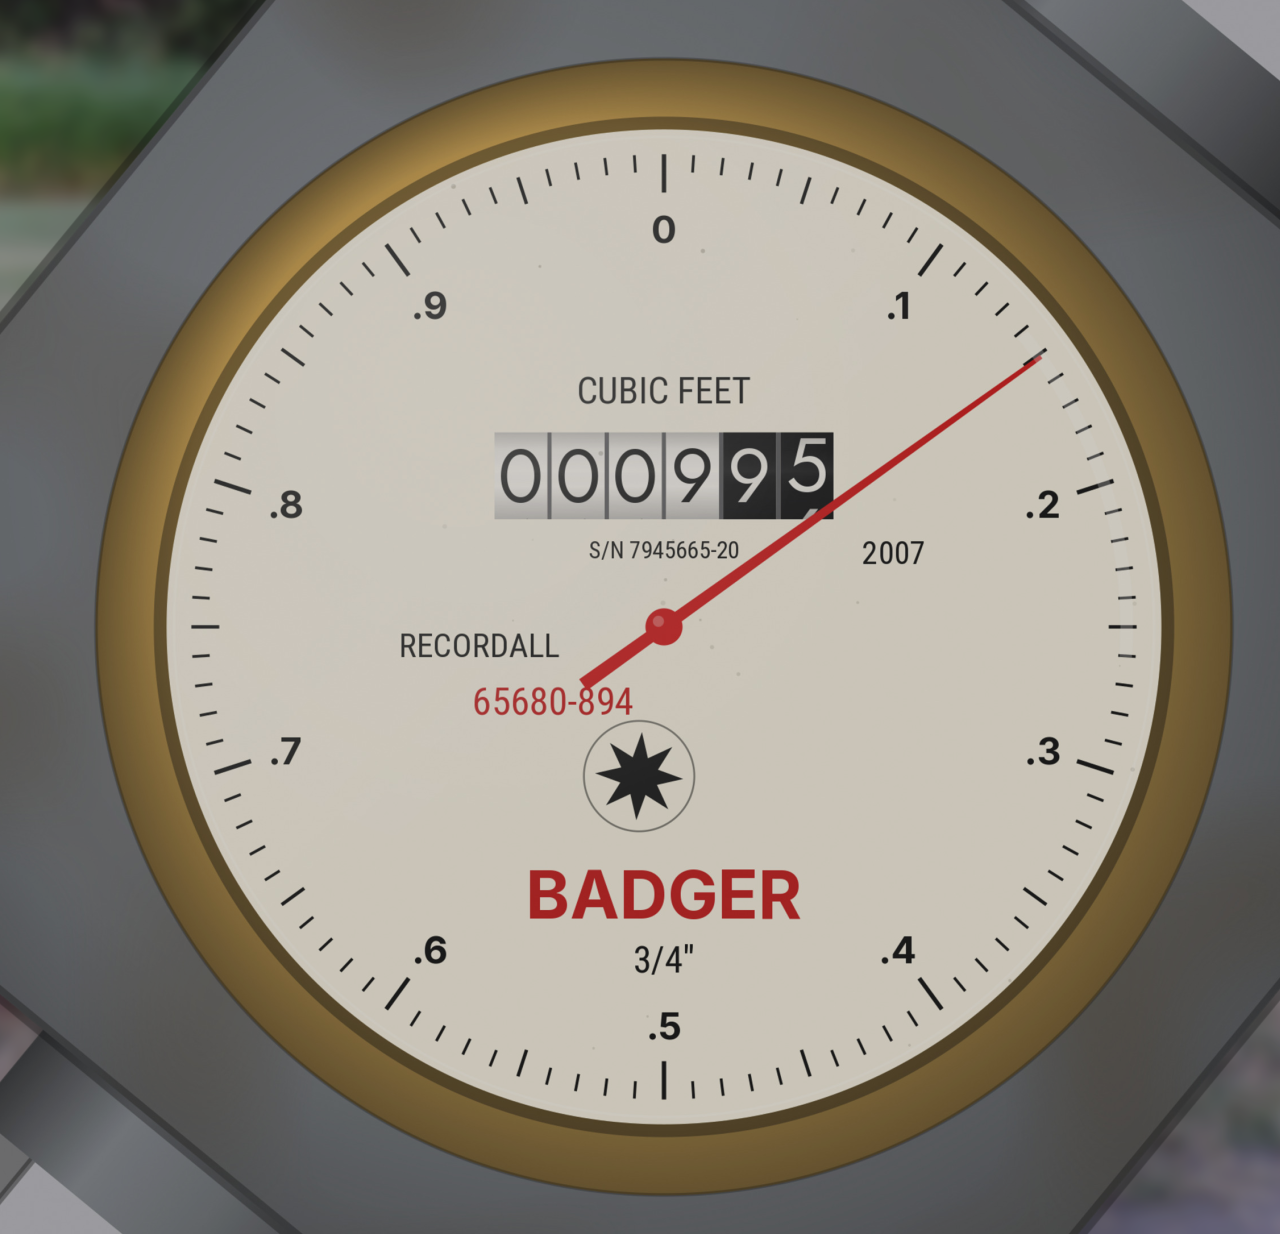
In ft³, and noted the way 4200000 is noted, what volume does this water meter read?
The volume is 995.15
